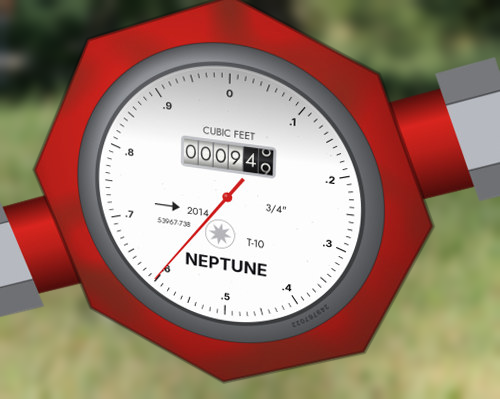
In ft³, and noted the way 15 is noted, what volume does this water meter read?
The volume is 948.60
